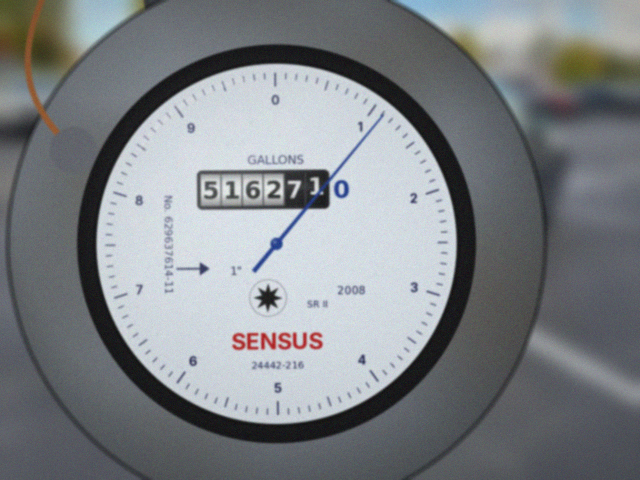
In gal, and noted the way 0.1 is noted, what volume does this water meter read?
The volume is 5162711.1
